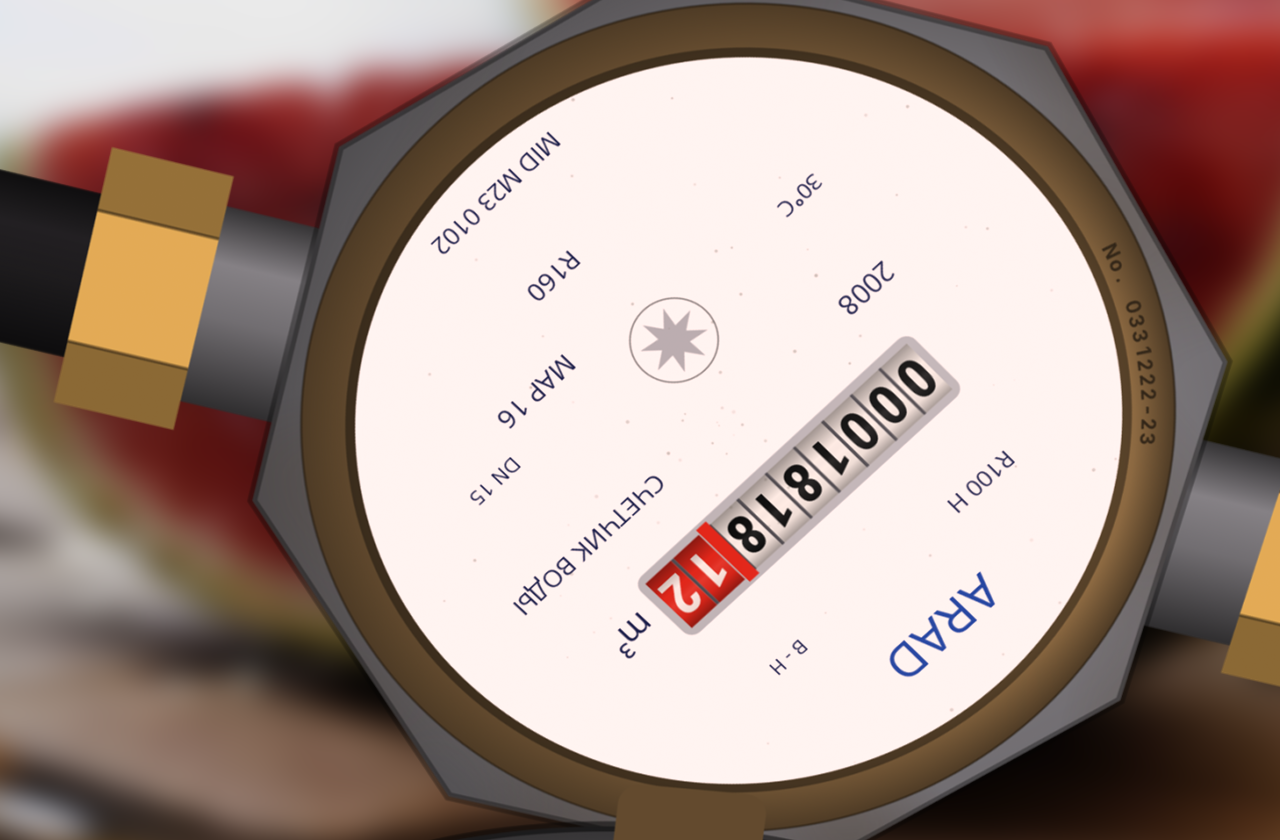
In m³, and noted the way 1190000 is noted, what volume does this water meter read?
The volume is 1818.12
